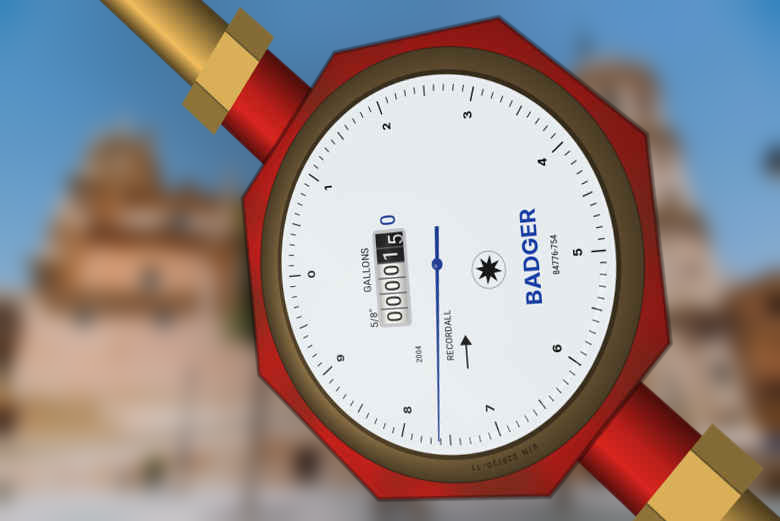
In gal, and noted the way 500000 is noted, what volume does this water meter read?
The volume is 147.6
